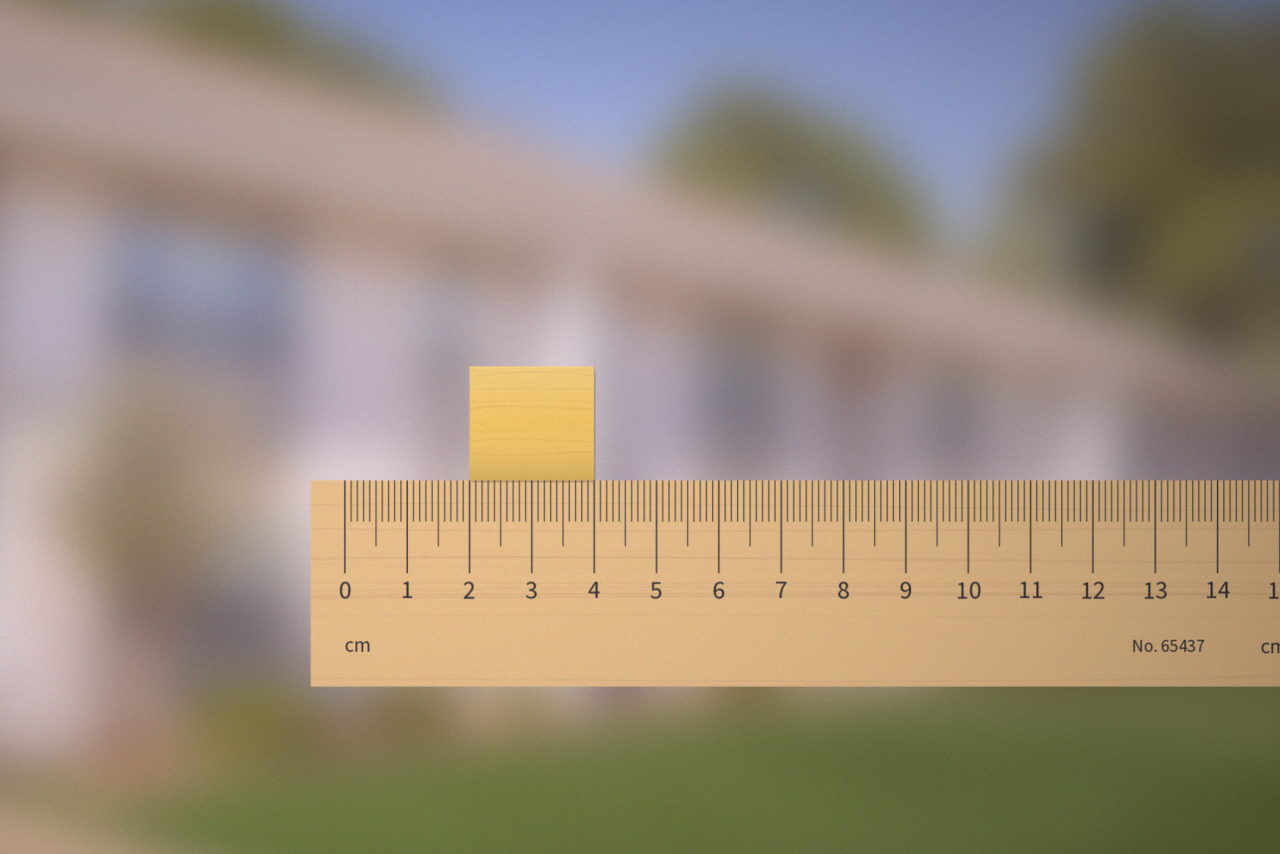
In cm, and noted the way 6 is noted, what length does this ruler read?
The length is 2
